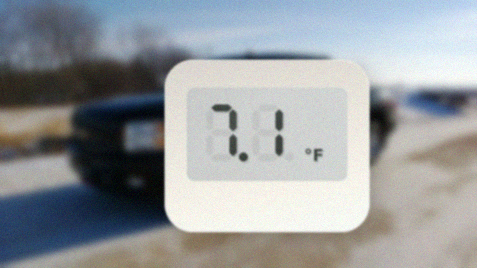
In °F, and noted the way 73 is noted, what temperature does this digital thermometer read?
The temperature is 7.1
